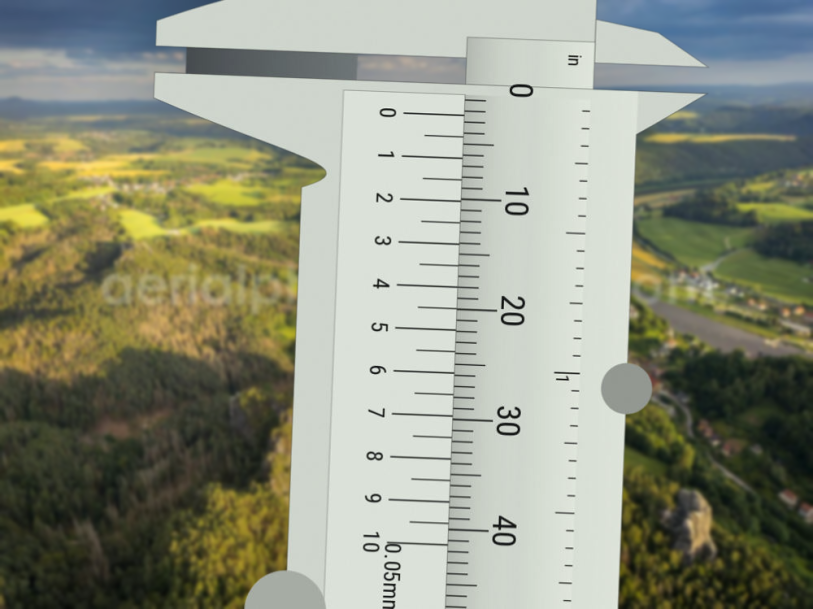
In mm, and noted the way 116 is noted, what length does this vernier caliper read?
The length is 2.4
